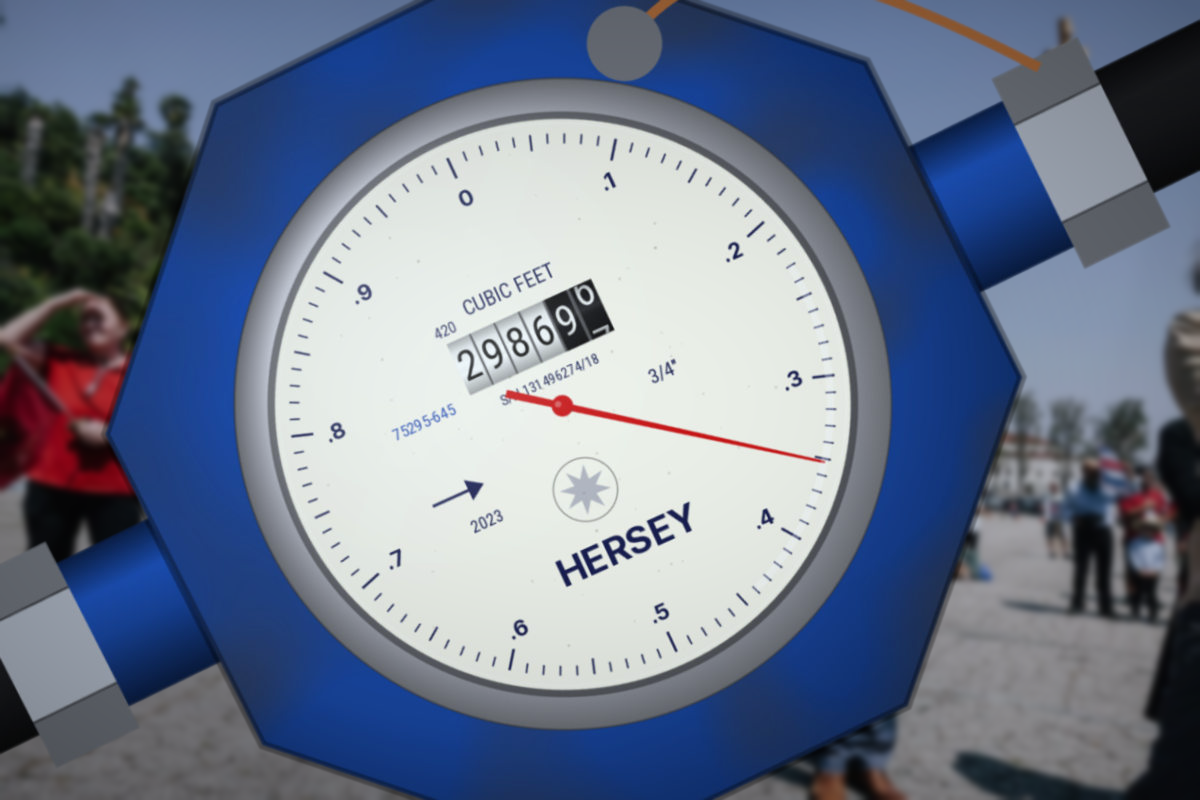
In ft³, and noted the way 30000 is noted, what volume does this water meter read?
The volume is 298696.35
